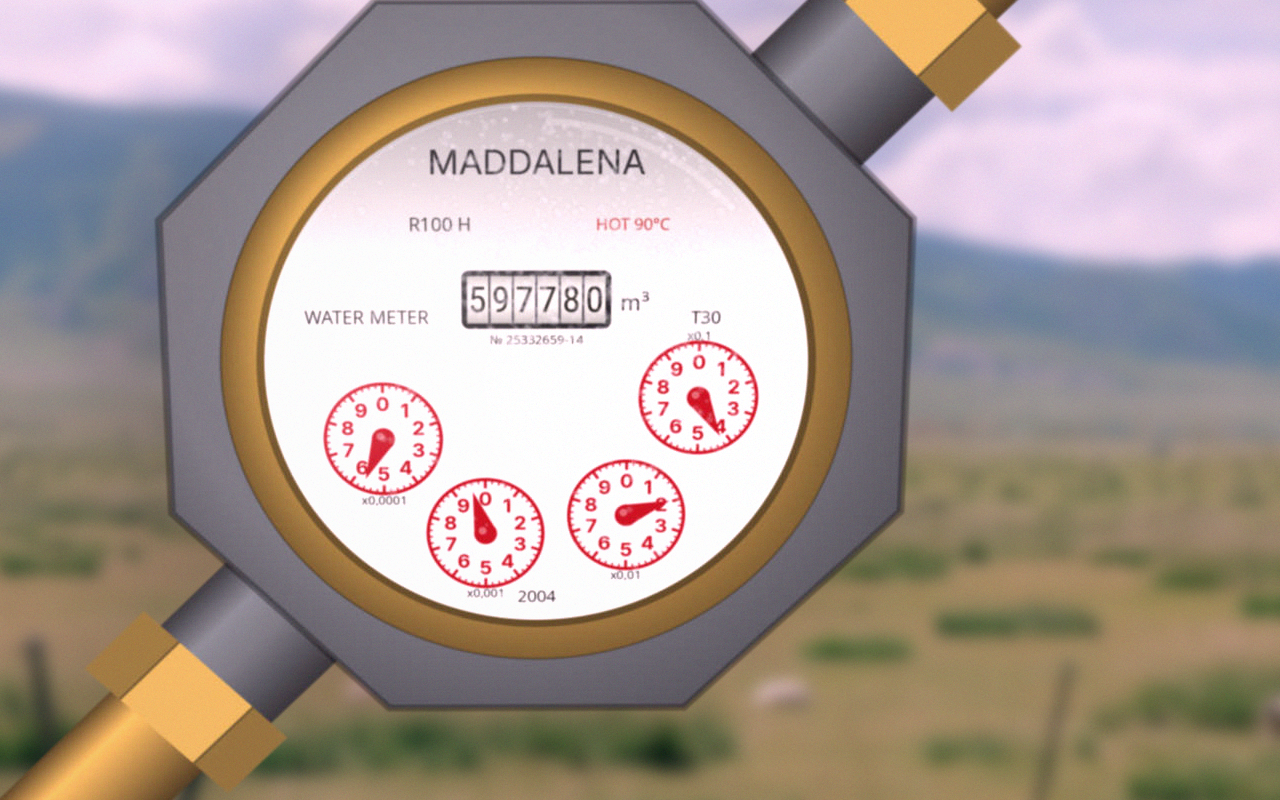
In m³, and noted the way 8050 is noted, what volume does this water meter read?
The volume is 597780.4195
